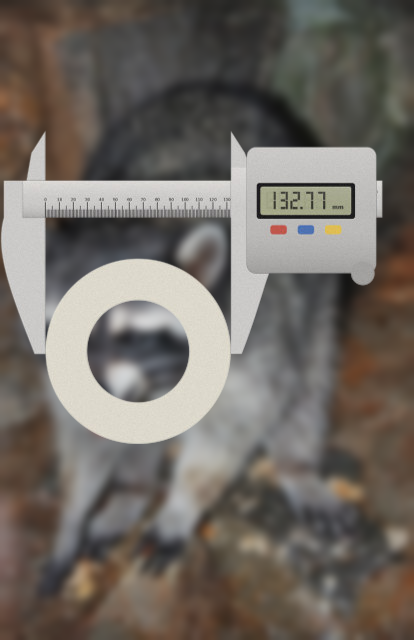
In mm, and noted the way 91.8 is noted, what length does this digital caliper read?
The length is 132.77
